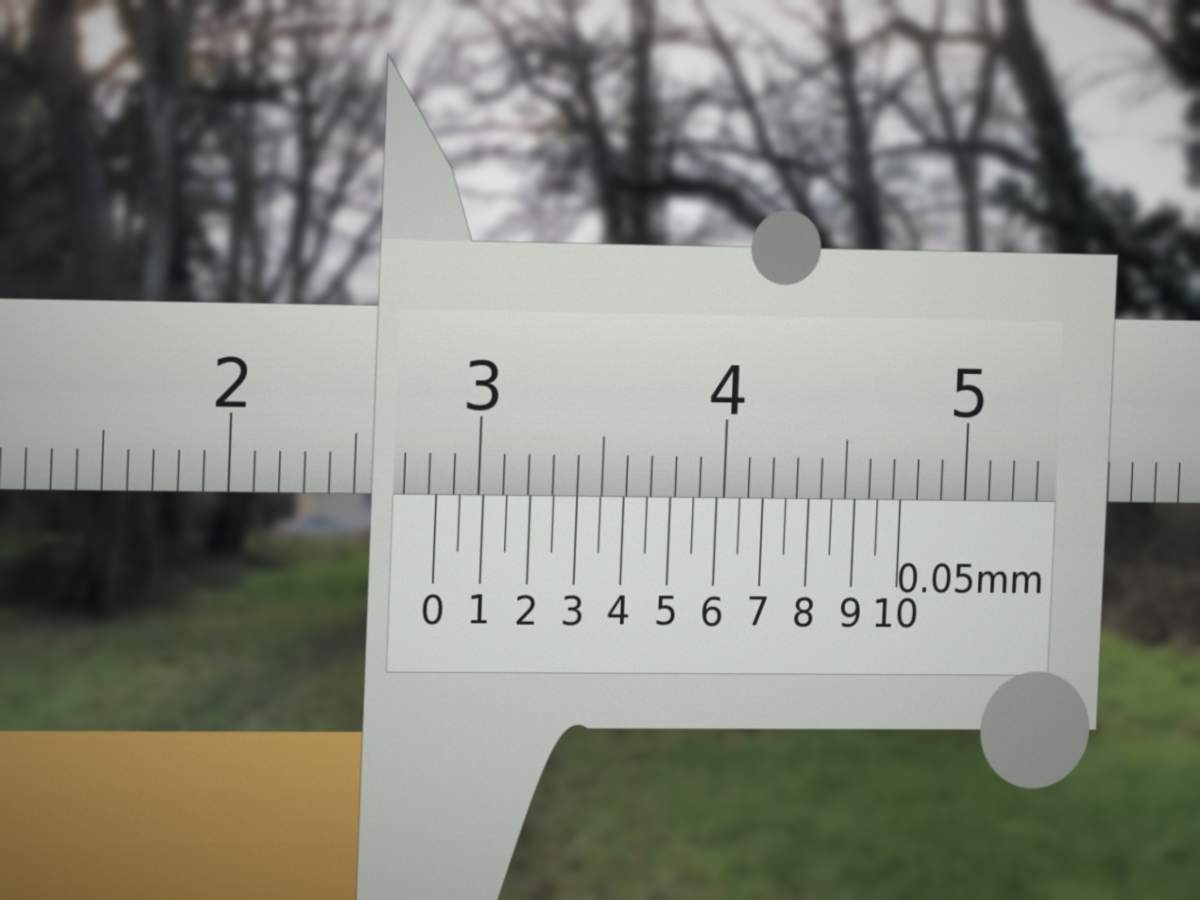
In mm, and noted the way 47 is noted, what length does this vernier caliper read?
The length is 28.3
